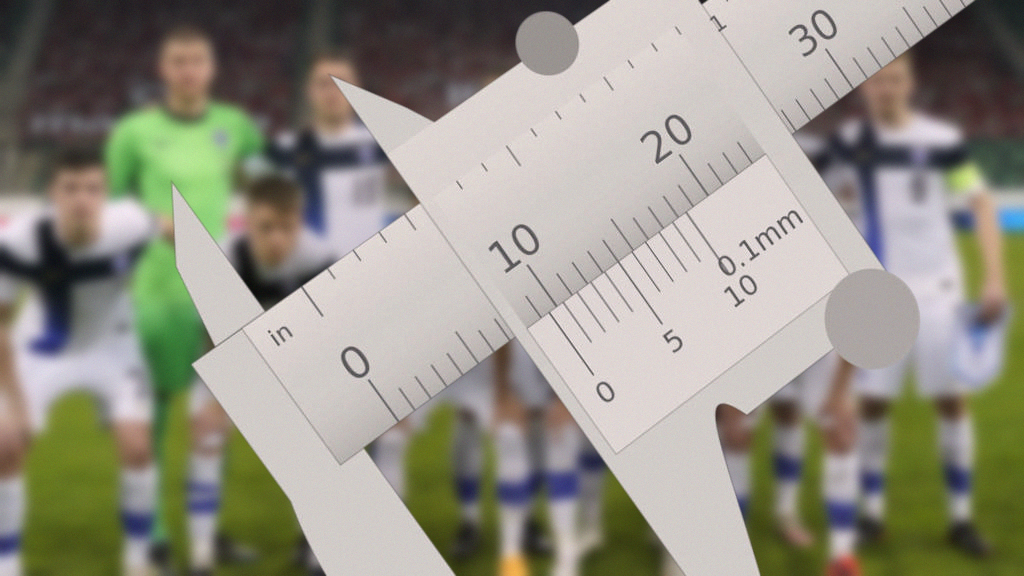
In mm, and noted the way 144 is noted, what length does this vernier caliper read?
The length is 9.5
